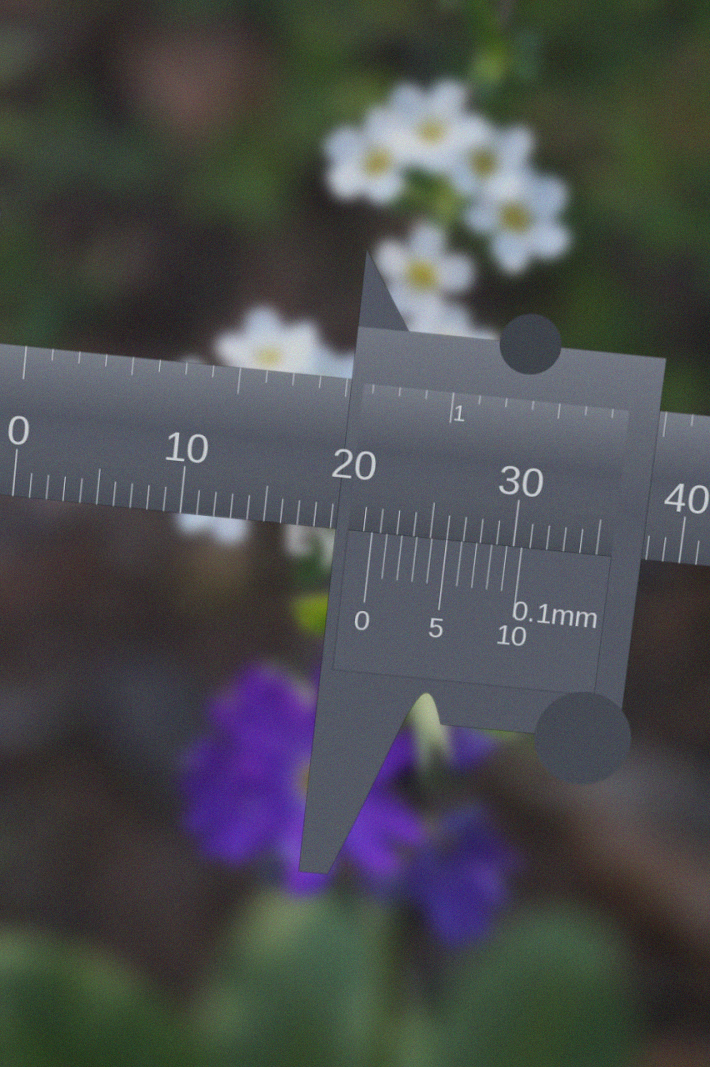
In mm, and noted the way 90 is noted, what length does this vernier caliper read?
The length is 21.5
